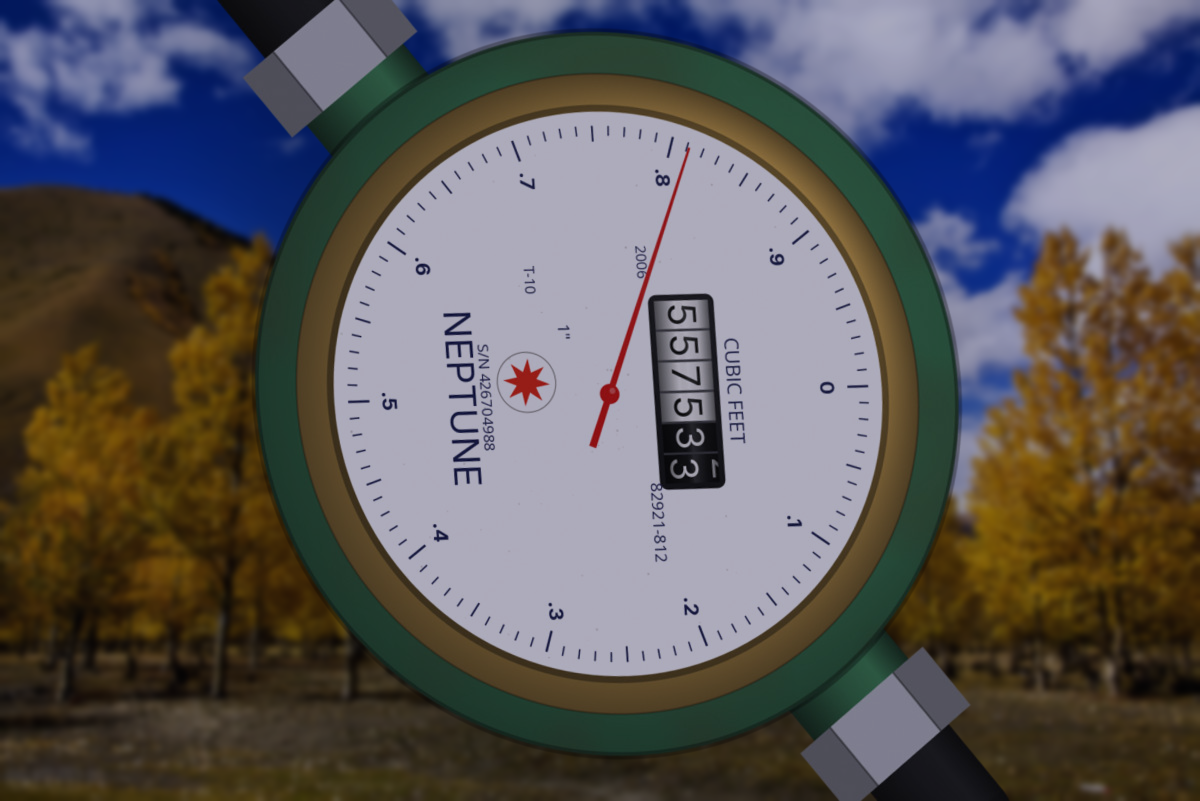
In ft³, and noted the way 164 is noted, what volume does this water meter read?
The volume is 557532.81
